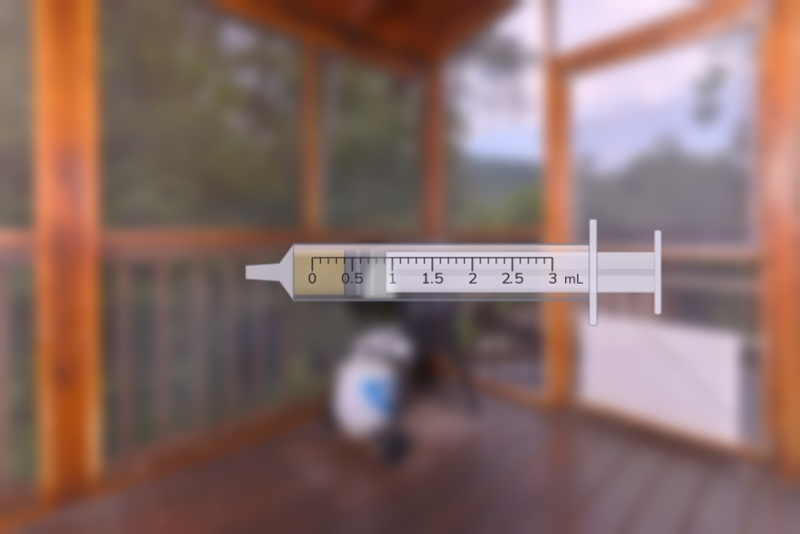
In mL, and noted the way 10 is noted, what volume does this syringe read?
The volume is 0.4
